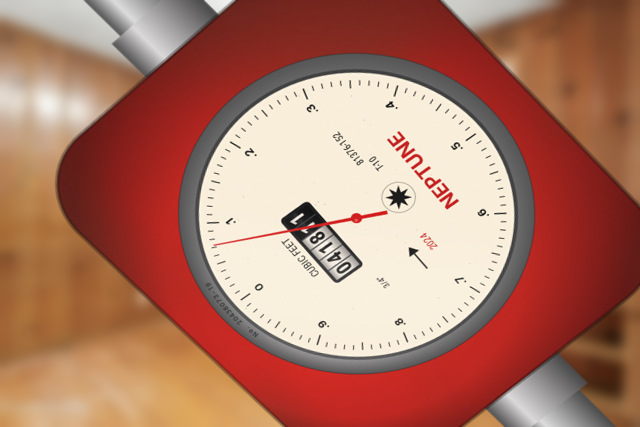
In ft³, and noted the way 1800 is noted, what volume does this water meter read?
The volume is 41811.07
